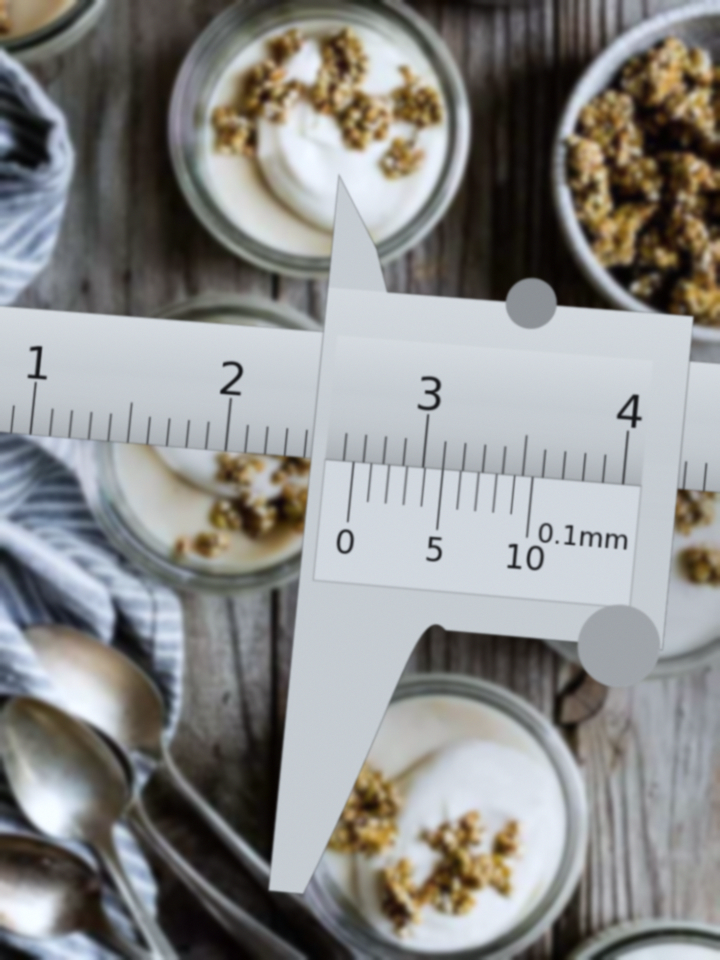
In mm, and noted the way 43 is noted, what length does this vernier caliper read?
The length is 26.5
